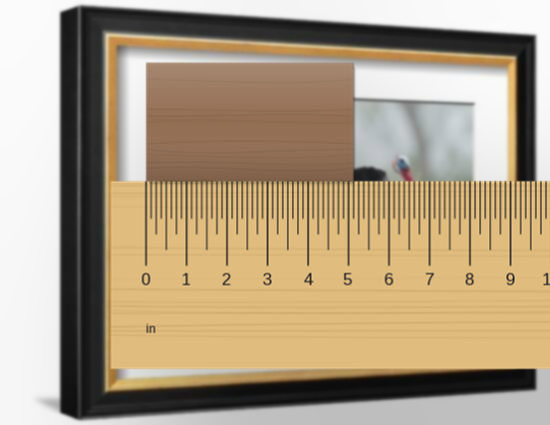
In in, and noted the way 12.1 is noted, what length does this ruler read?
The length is 5.125
